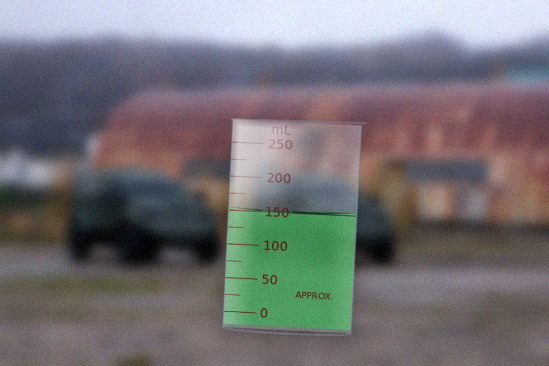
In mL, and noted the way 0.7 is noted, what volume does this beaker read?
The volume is 150
